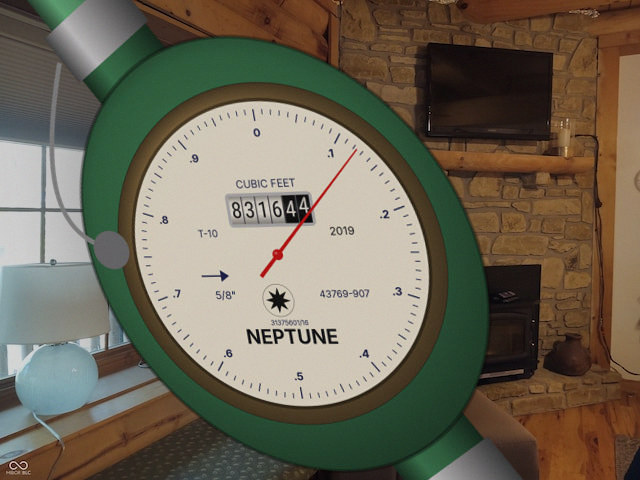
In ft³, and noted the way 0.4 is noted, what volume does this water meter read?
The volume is 831644.12
